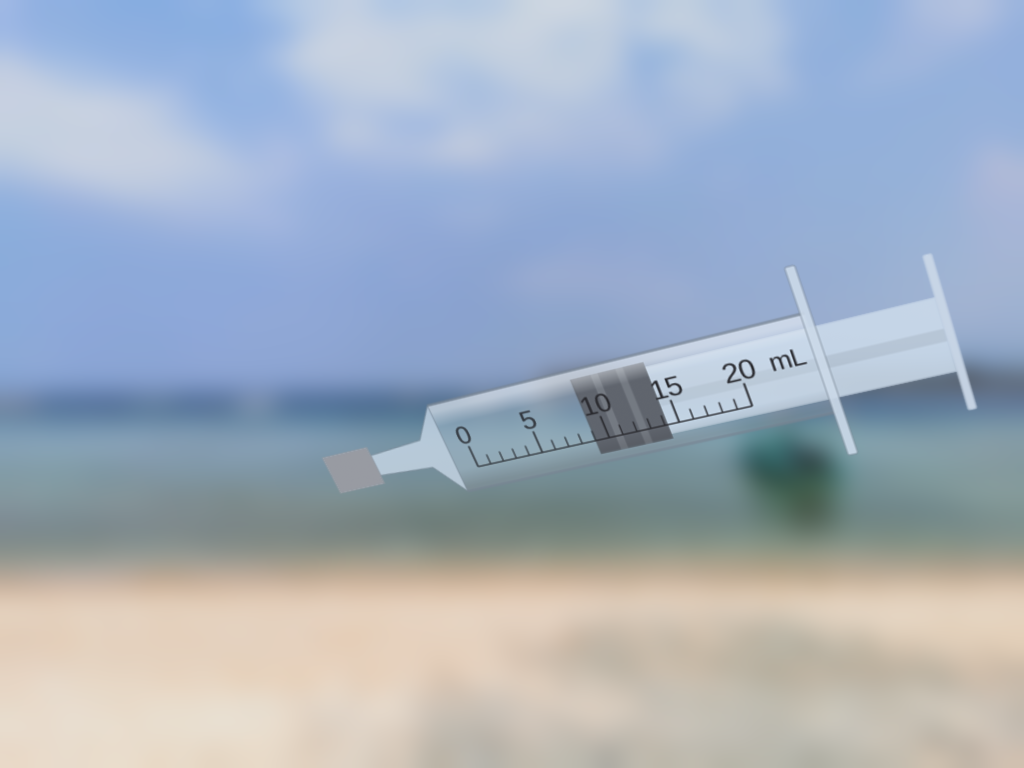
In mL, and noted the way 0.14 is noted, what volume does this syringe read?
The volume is 9
